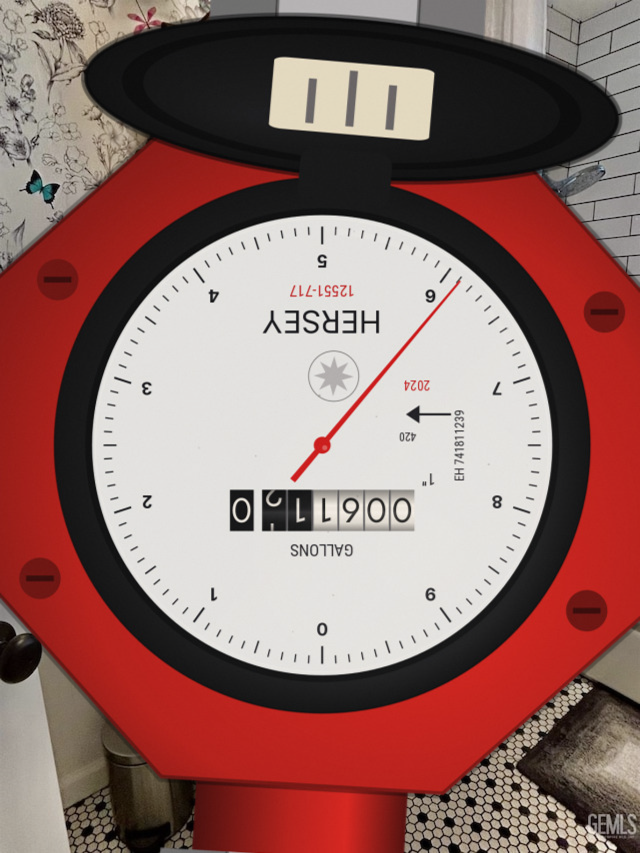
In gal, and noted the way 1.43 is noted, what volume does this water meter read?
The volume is 61116.1
